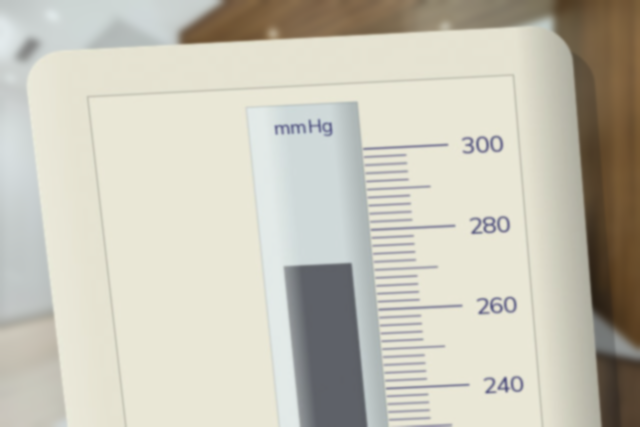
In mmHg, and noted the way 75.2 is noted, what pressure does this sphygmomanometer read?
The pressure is 272
